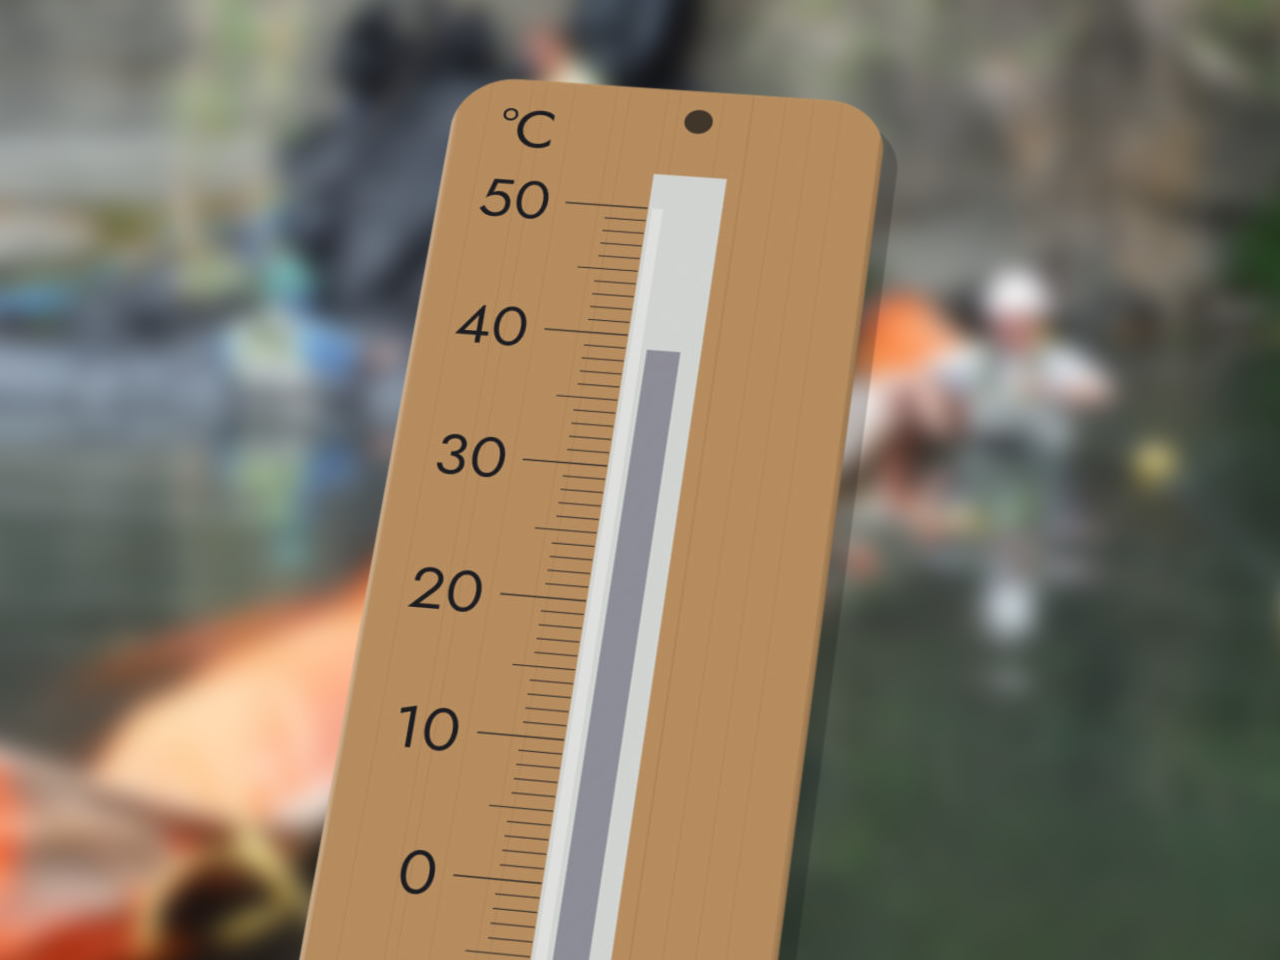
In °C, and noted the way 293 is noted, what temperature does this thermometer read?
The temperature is 39
